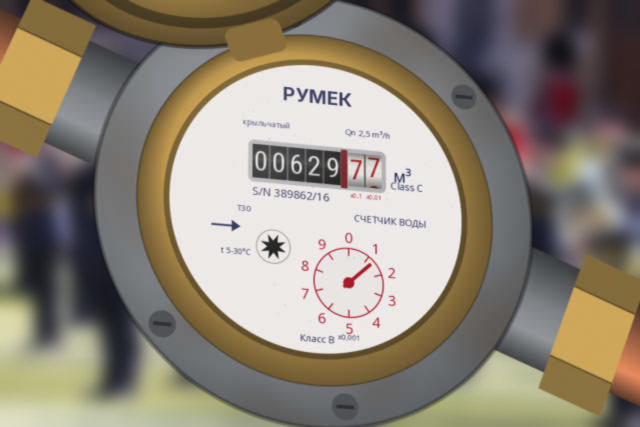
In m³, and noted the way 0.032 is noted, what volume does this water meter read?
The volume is 629.771
